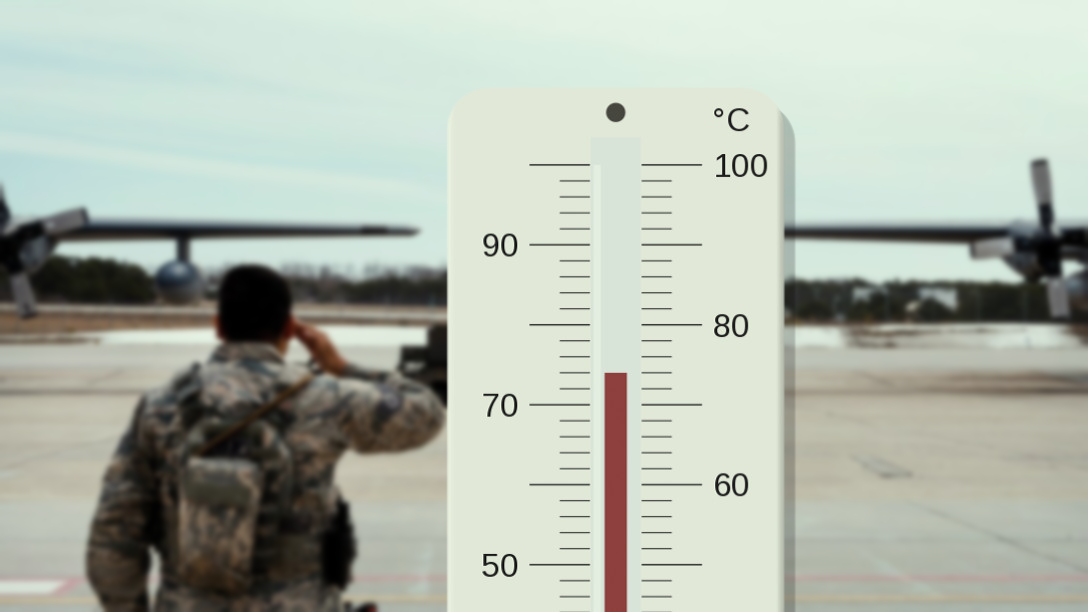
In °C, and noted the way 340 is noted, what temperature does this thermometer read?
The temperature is 74
